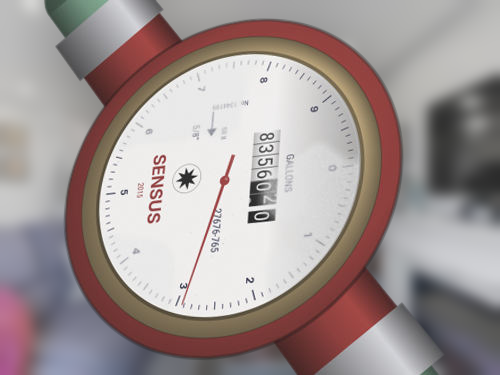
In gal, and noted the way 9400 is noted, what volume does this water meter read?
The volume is 8356022.9
